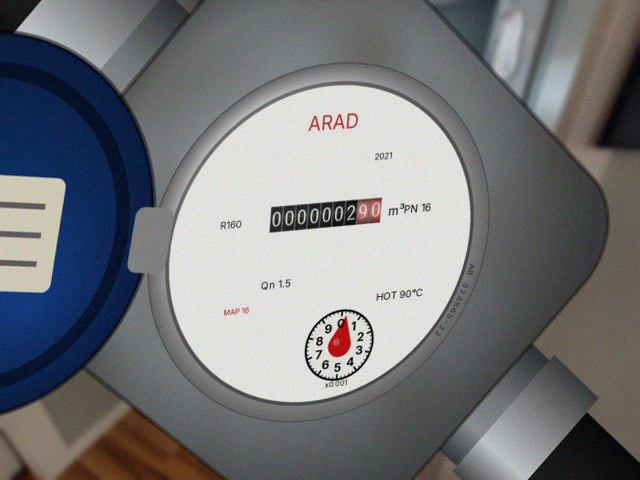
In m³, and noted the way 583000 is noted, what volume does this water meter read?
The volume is 2.900
